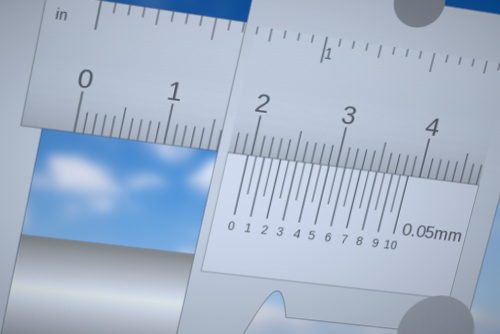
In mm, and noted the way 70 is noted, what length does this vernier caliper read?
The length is 19.6
